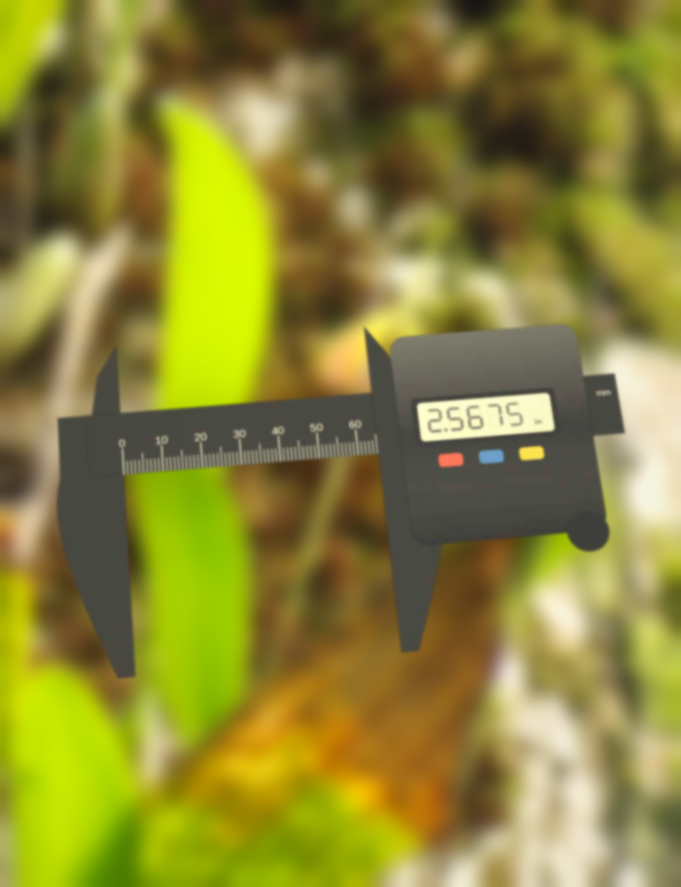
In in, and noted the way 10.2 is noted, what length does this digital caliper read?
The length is 2.5675
